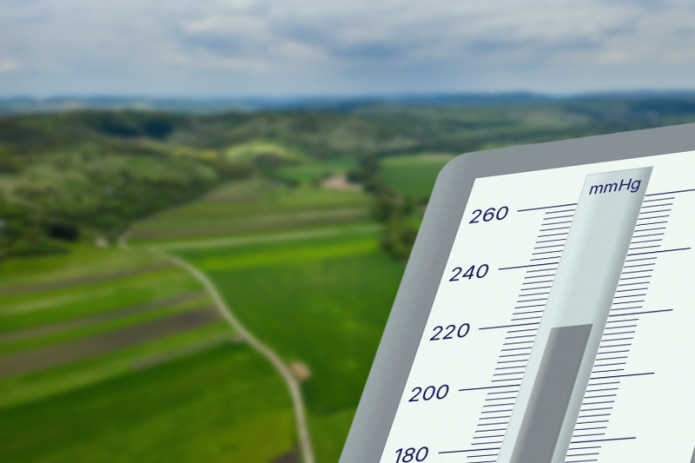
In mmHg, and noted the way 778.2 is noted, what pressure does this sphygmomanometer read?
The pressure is 218
